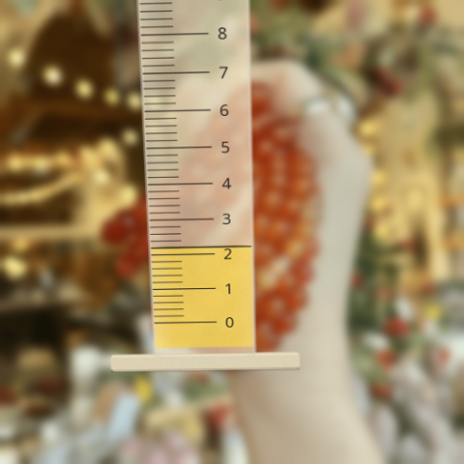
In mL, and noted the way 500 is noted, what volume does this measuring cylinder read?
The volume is 2.2
